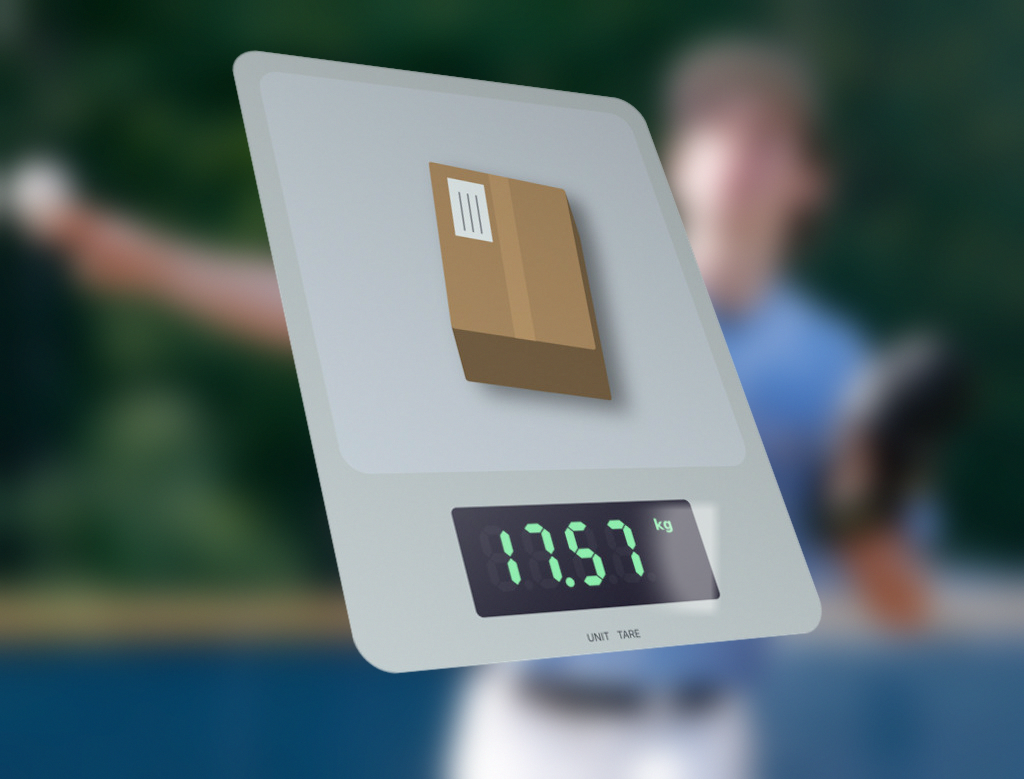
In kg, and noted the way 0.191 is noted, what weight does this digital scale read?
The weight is 17.57
